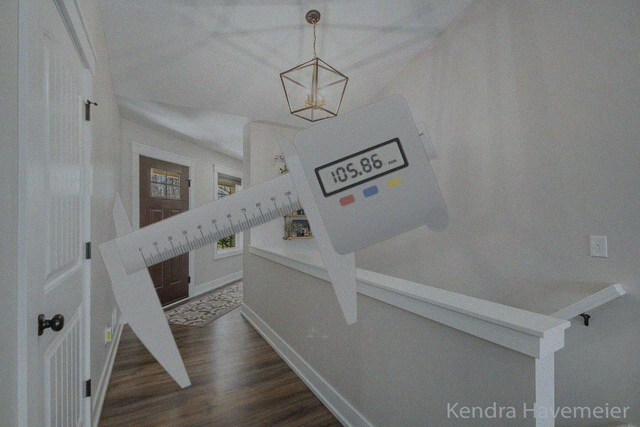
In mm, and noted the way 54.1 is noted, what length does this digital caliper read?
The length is 105.86
